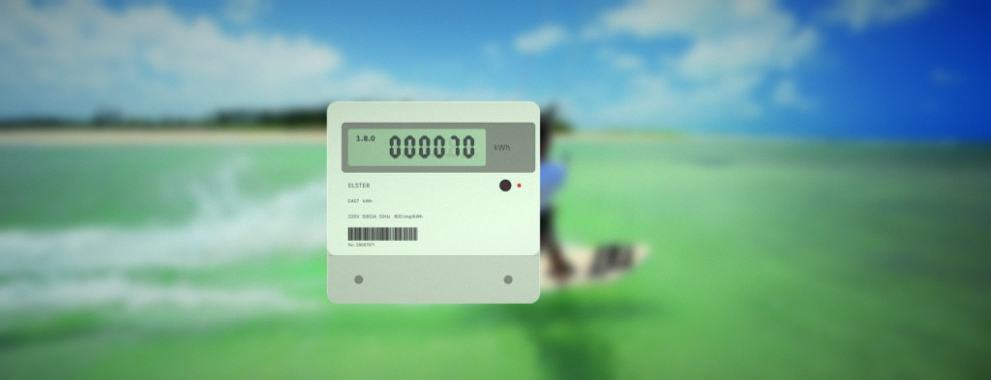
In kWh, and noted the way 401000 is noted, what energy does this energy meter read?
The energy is 70
